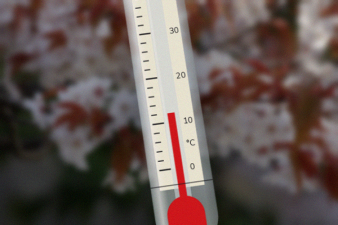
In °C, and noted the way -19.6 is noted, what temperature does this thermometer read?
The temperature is 12
